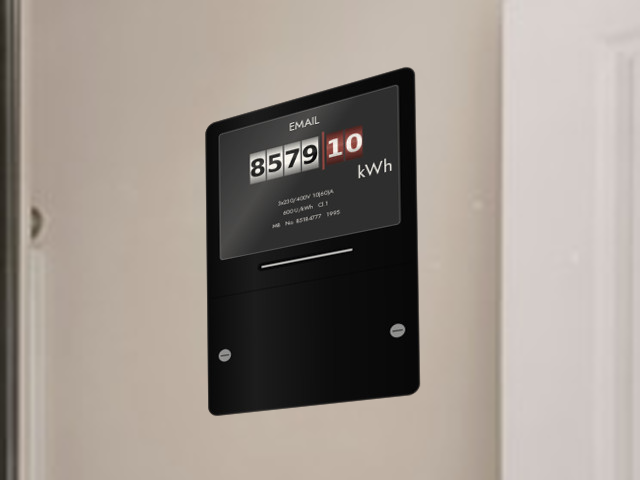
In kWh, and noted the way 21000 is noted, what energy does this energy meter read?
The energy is 8579.10
